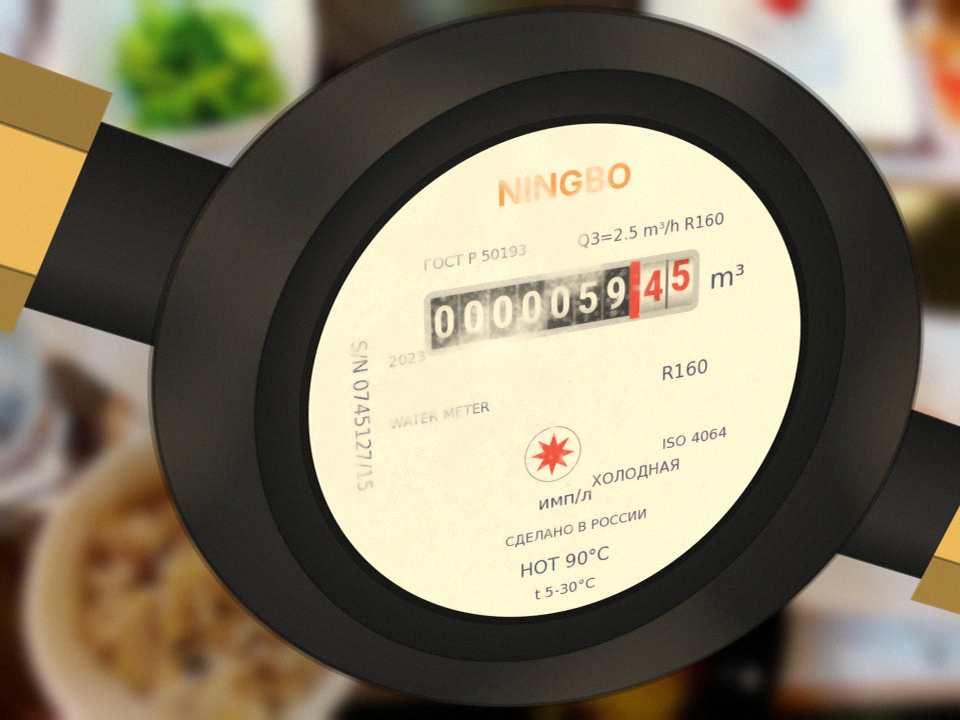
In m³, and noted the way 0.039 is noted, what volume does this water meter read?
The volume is 59.45
